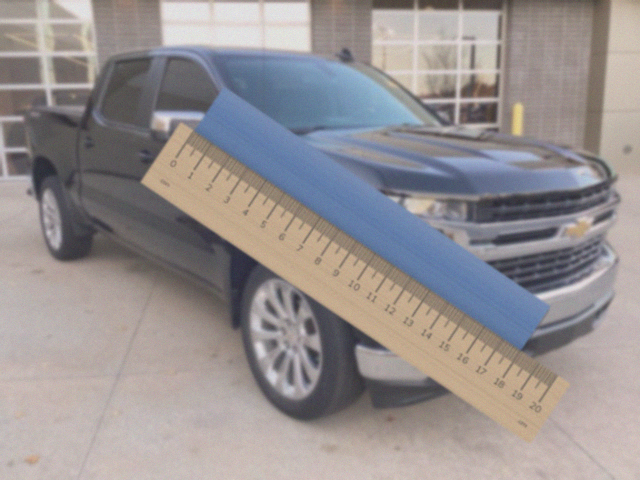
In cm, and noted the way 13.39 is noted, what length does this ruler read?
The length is 18
